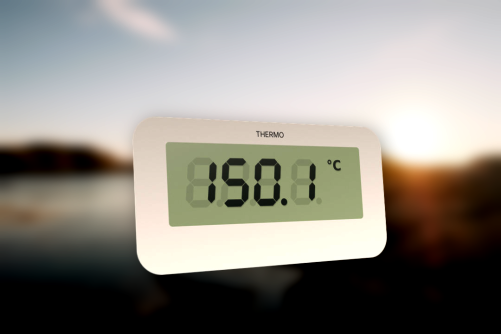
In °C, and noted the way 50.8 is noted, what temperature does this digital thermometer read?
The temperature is 150.1
